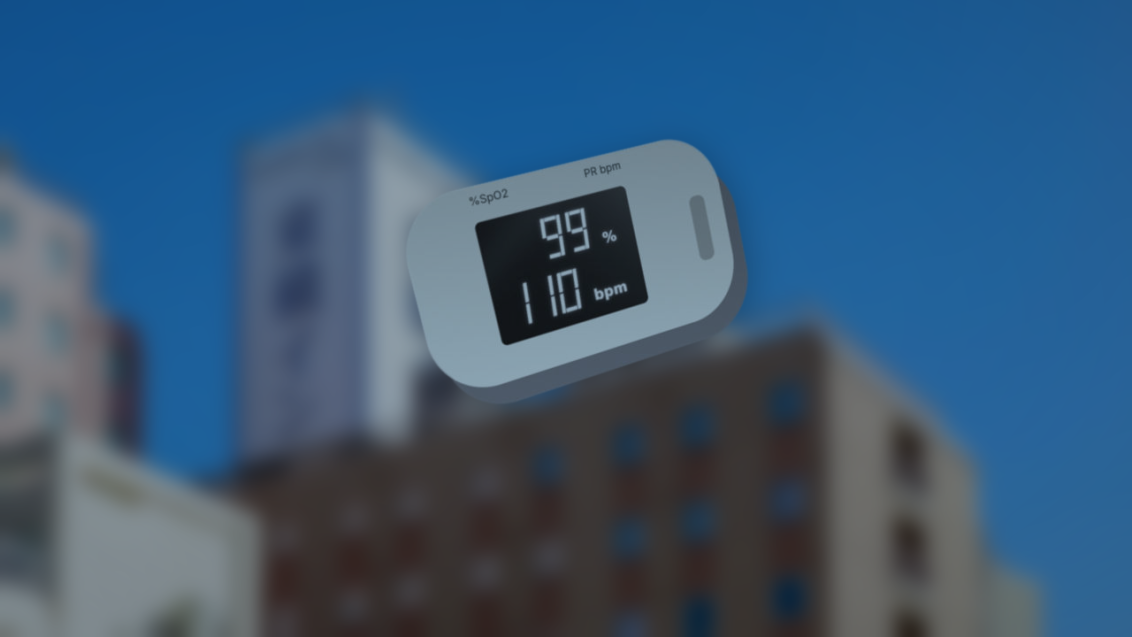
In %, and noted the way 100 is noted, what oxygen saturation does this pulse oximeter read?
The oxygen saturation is 99
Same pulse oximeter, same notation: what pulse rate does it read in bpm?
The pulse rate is 110
